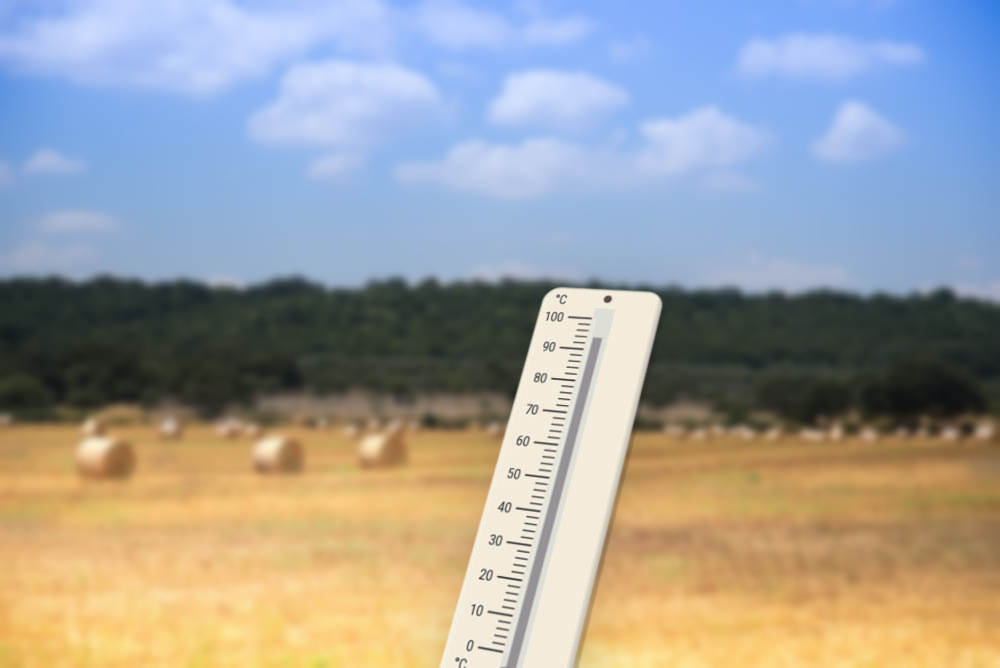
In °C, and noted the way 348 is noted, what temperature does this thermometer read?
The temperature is 94
